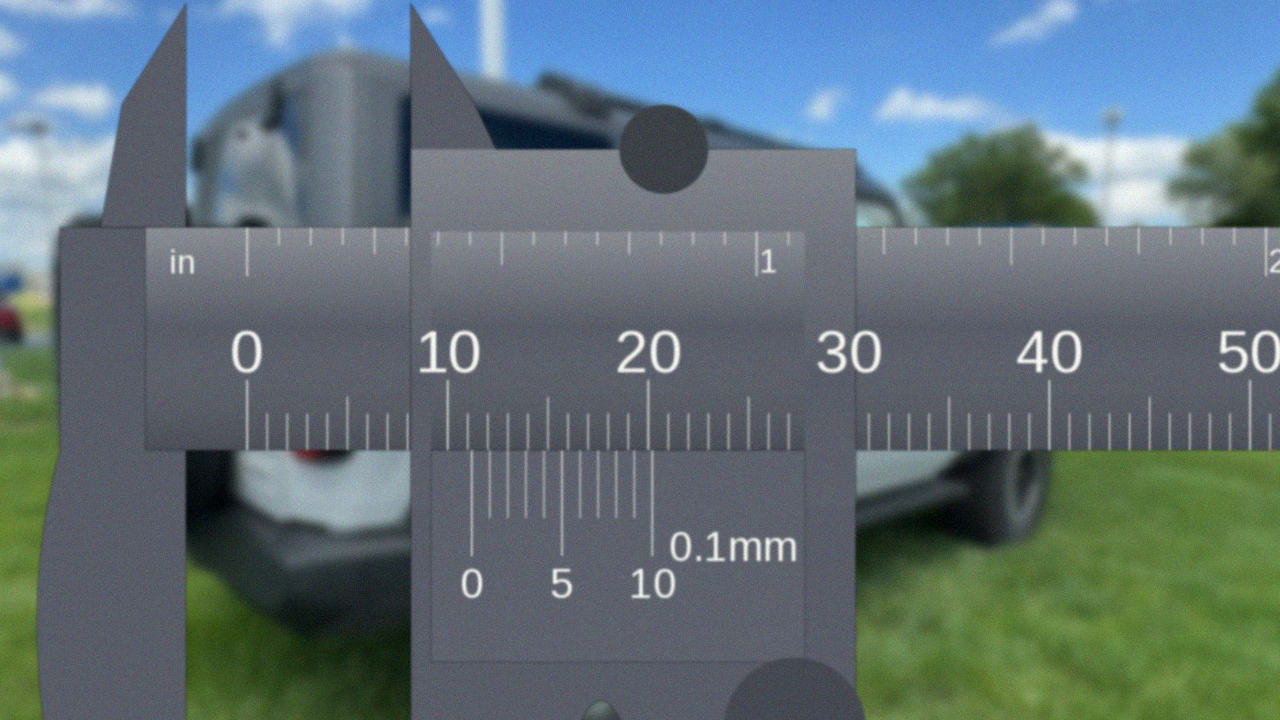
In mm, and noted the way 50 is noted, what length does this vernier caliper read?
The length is 11.2
